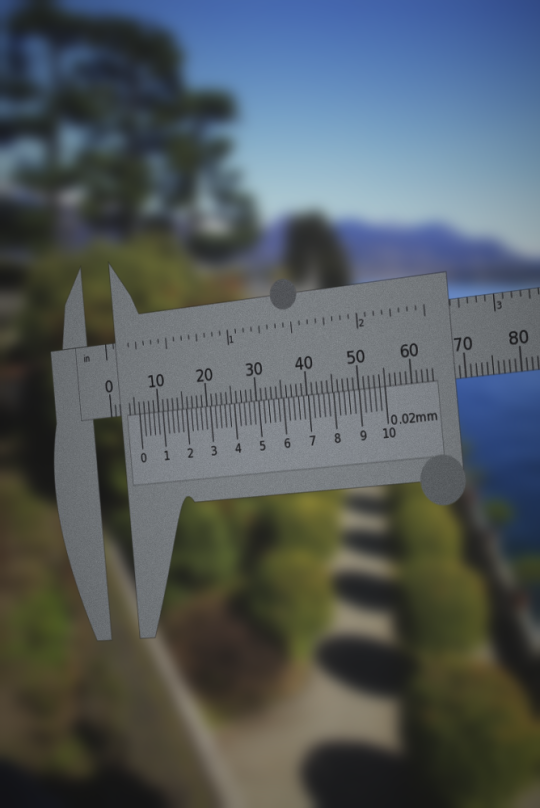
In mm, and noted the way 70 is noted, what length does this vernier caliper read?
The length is 6.0
